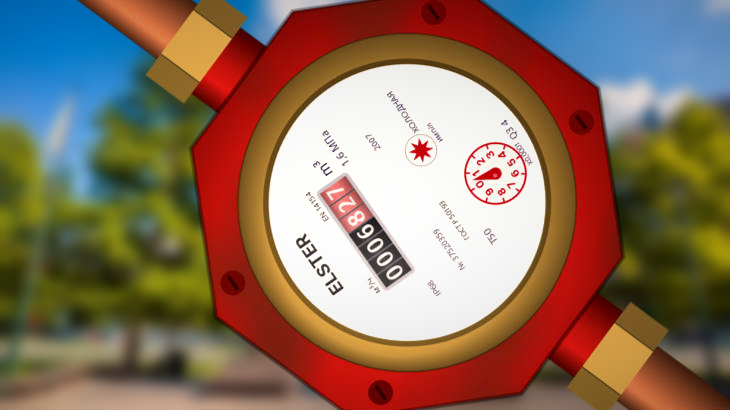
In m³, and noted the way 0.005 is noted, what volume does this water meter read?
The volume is 6.8270
